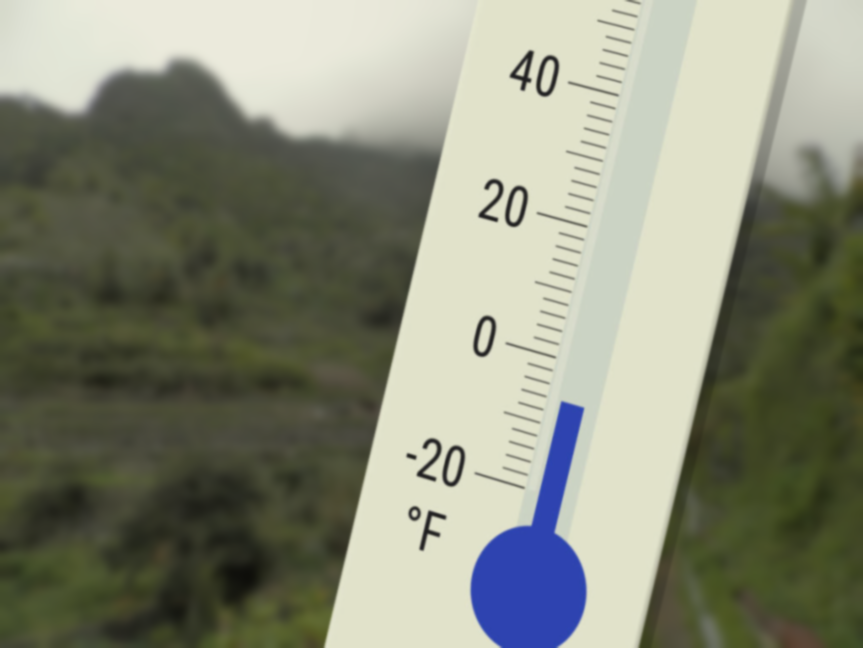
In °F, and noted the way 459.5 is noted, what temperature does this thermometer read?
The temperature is -6
